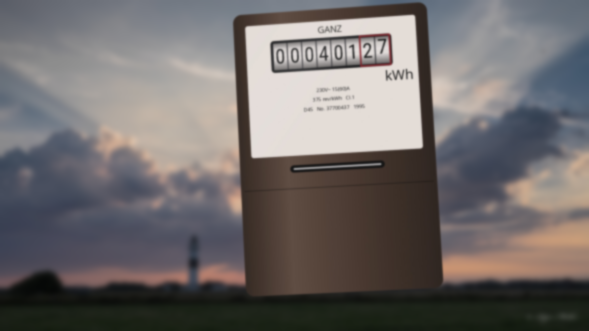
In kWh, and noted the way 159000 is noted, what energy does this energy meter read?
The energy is 401.27
